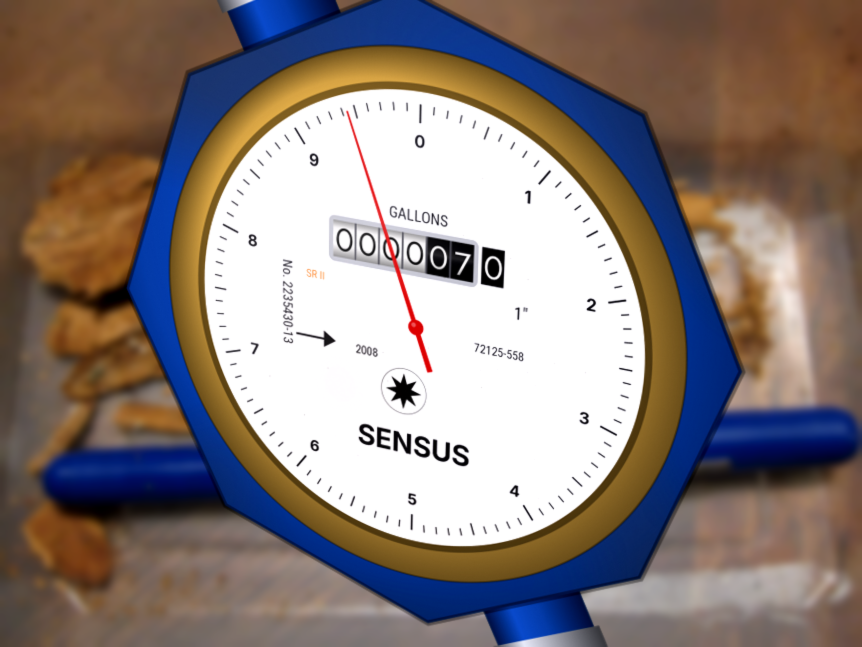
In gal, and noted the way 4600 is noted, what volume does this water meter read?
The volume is 69.4
